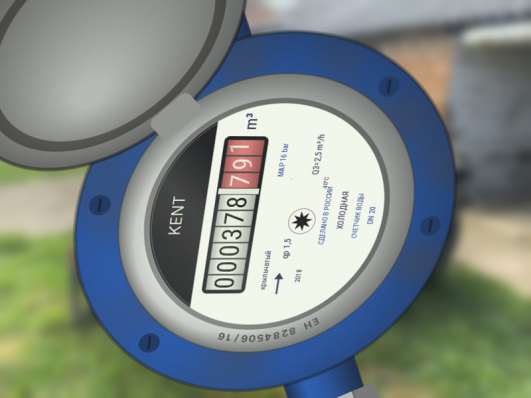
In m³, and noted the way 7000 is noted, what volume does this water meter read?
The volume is 378.791
